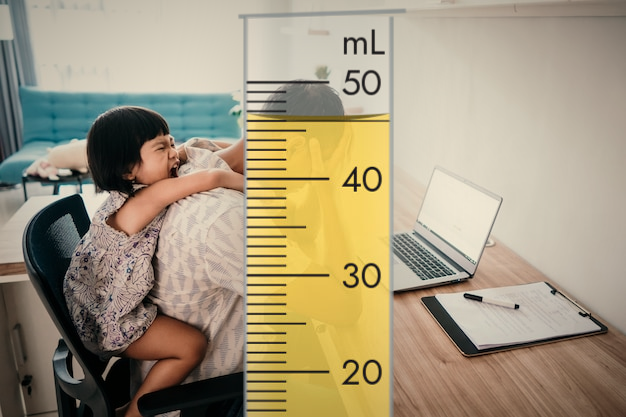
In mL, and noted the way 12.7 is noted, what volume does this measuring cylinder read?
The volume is 46
